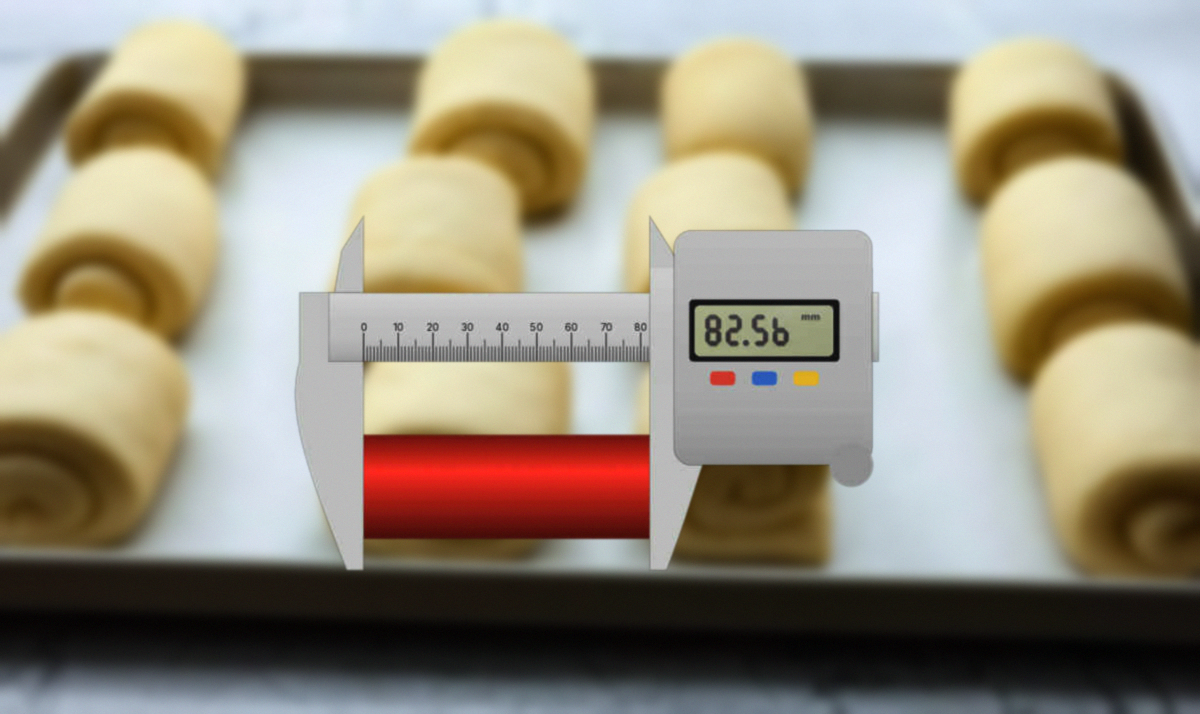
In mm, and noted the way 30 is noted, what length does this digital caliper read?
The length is 82.56
